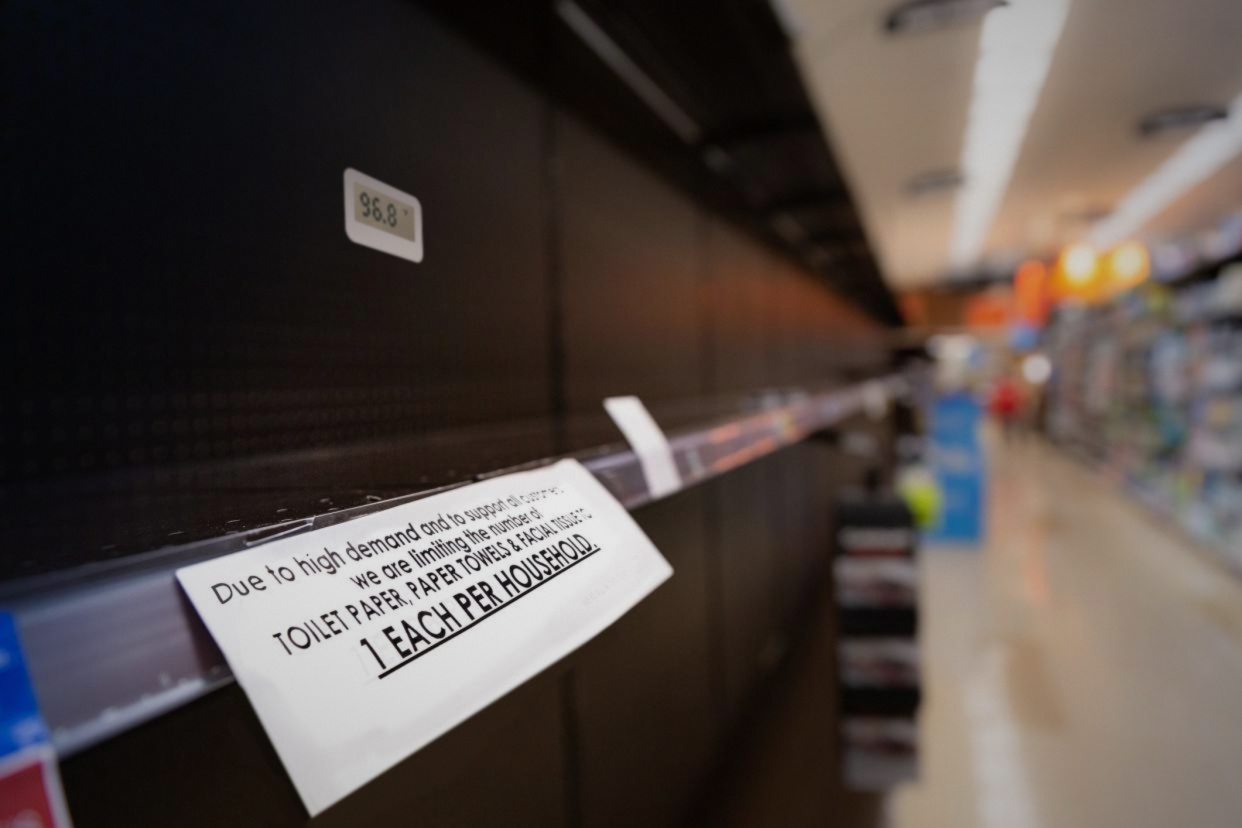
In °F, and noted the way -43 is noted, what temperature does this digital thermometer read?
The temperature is 96.8
